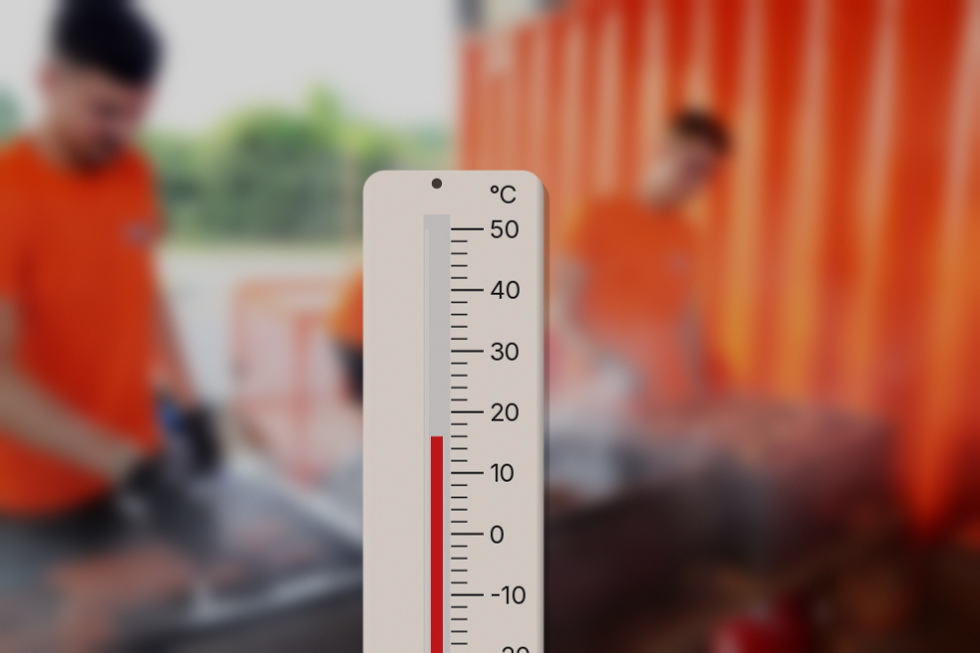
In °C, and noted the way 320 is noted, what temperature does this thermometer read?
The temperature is 16
